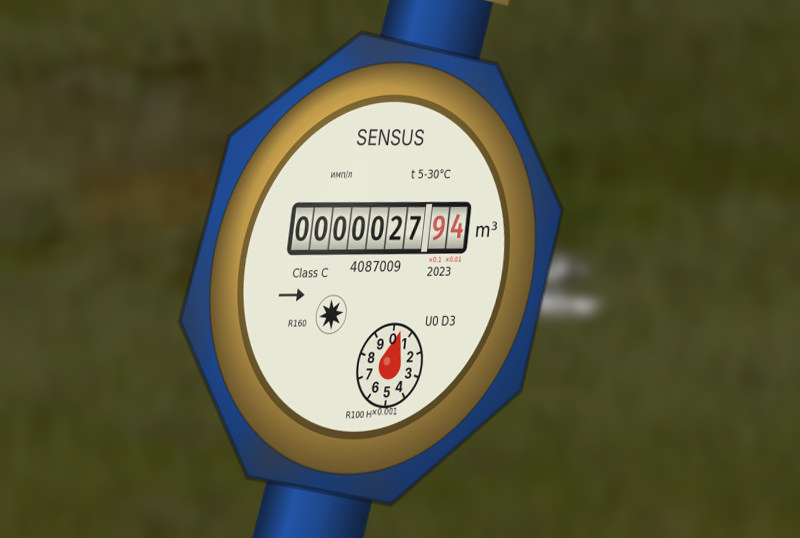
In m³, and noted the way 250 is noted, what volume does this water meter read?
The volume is 27.940
